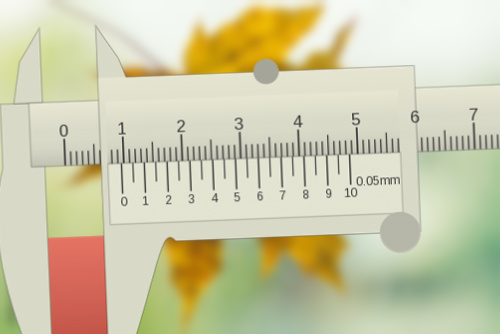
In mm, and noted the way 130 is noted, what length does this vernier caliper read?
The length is 9.6
